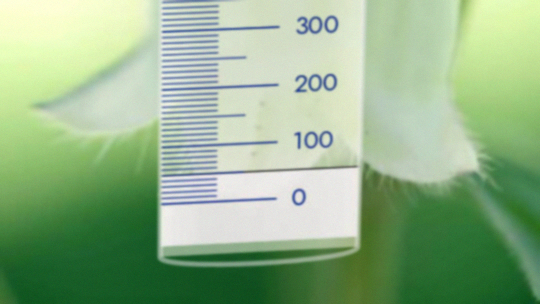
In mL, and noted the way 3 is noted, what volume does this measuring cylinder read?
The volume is 50
